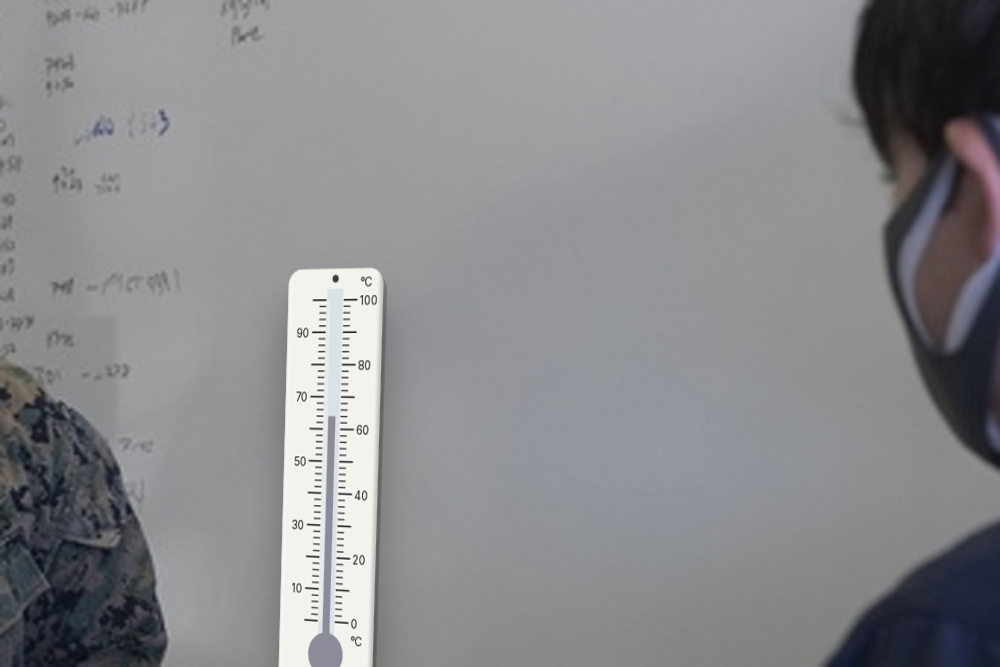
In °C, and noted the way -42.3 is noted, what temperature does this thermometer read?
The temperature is 64
